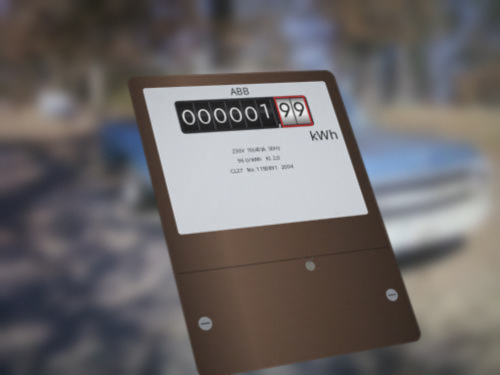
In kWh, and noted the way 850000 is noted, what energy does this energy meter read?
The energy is 1.99
